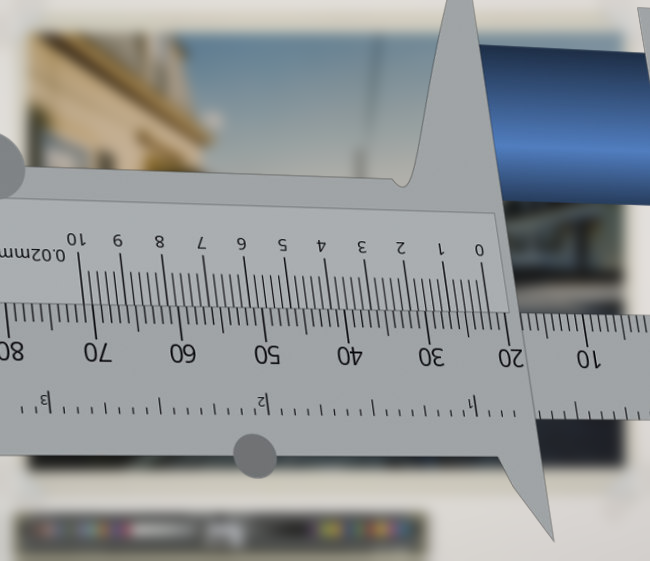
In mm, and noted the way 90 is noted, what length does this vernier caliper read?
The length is 22.0
